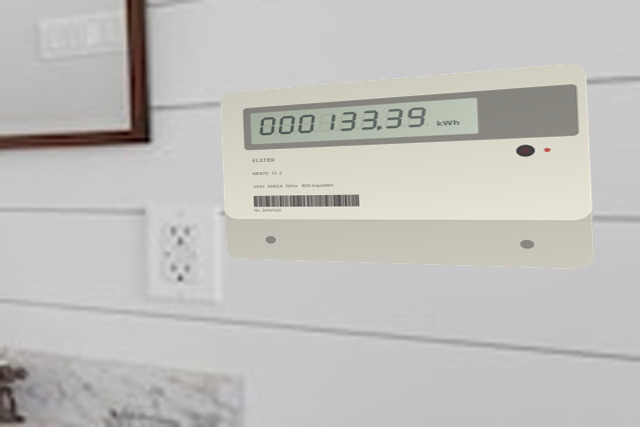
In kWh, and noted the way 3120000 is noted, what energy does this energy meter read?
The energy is 133.39
